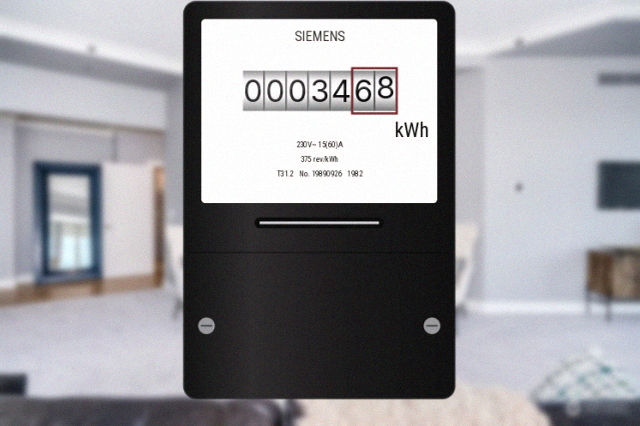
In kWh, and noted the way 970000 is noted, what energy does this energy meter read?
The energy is 34.68
